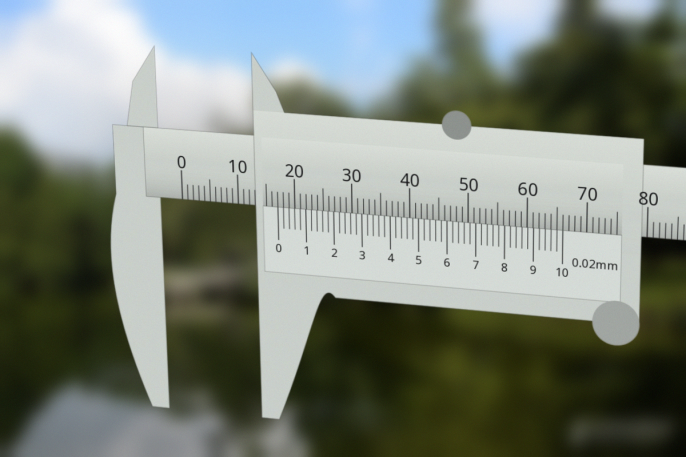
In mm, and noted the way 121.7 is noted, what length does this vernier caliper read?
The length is 17.0
